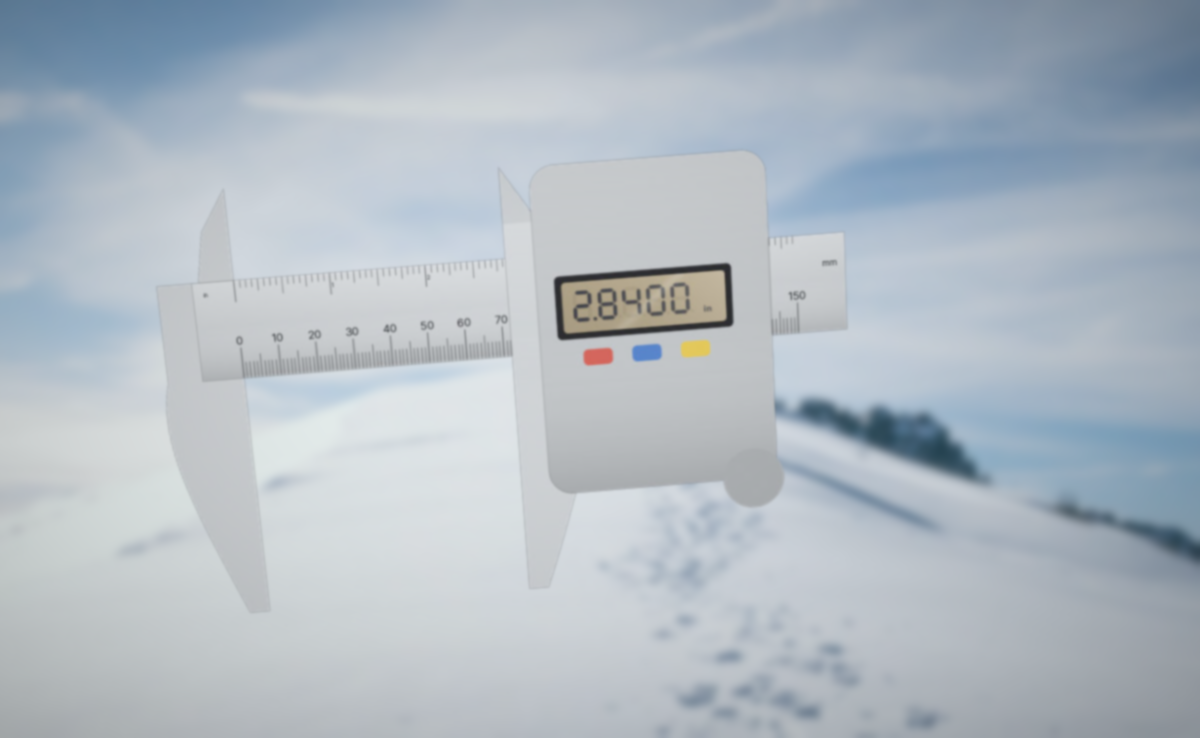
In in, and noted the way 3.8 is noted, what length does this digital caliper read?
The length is 2.8400
